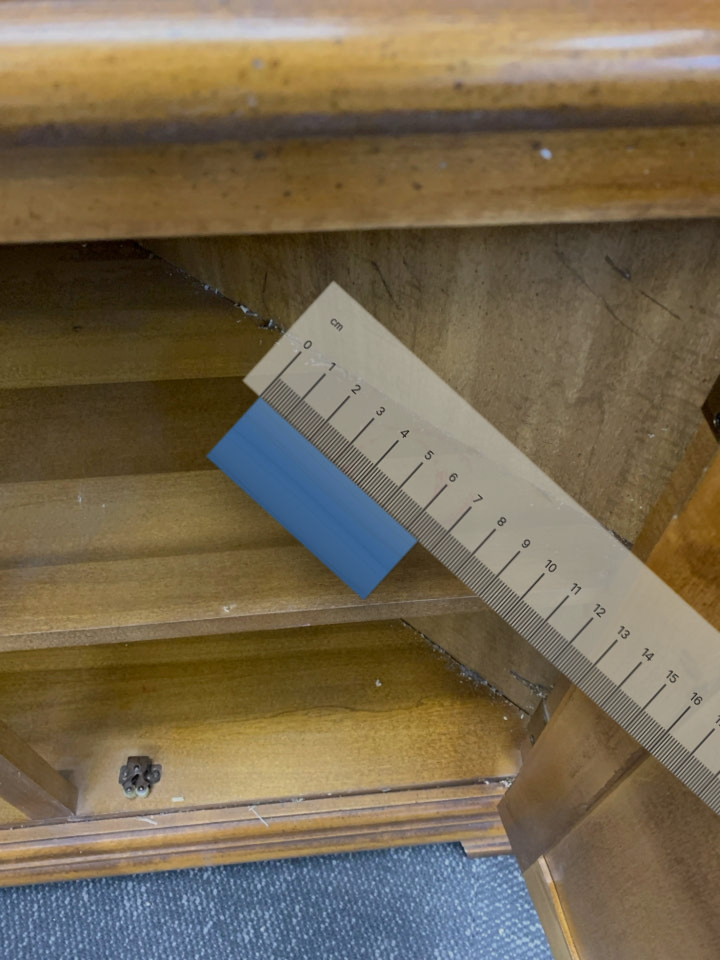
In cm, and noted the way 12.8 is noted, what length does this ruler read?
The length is 6.5
